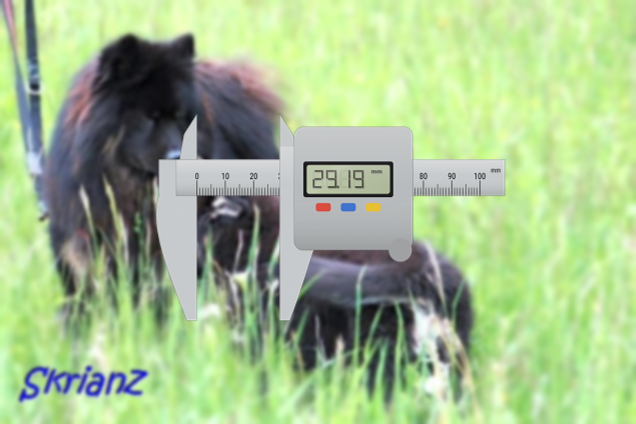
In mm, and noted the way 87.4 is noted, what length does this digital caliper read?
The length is 29.19
